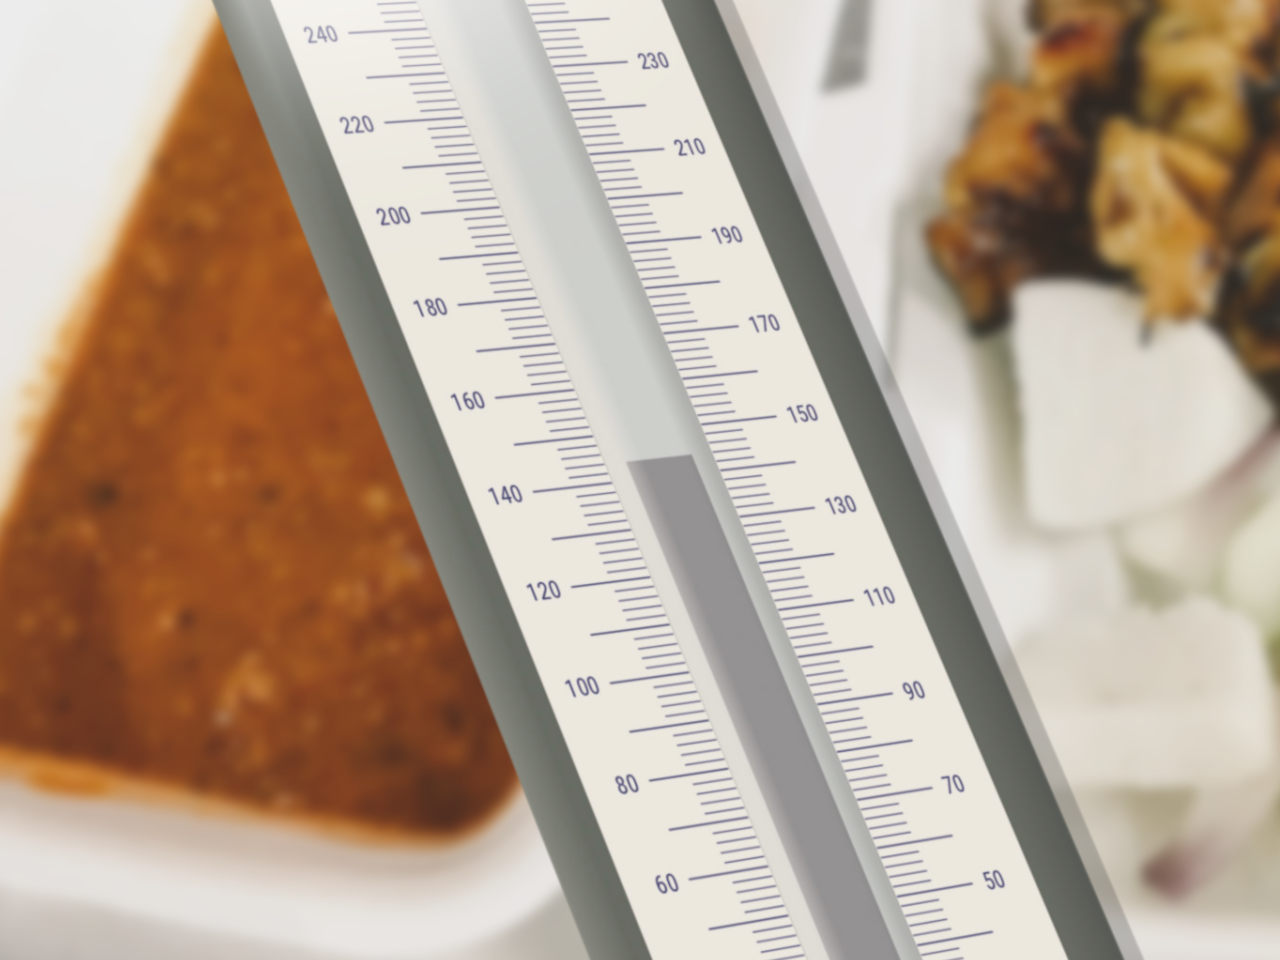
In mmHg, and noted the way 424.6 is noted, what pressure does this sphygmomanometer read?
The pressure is 144
